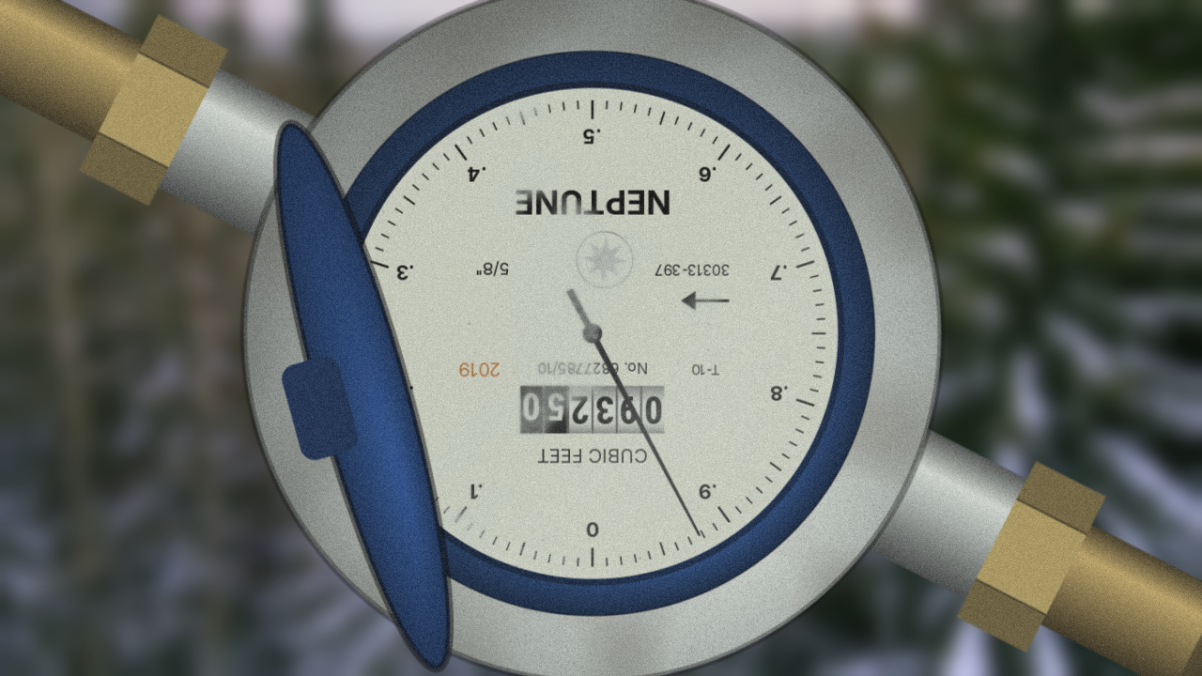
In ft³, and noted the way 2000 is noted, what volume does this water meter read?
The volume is 93249.92
